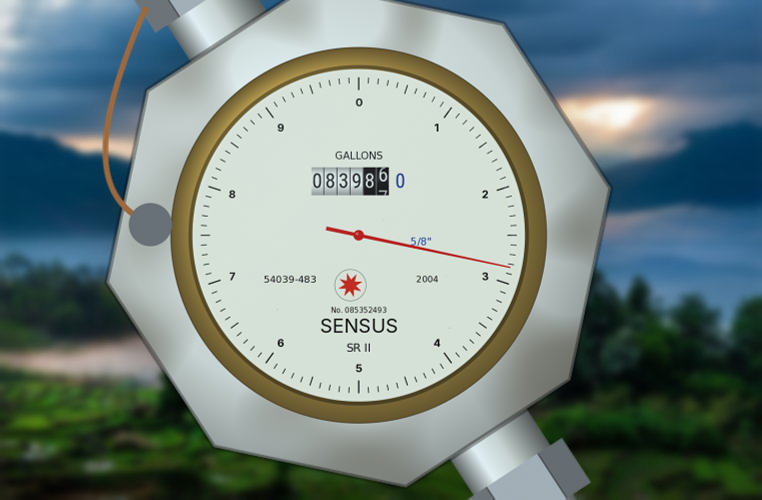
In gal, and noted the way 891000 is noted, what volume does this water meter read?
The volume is 839862.8
